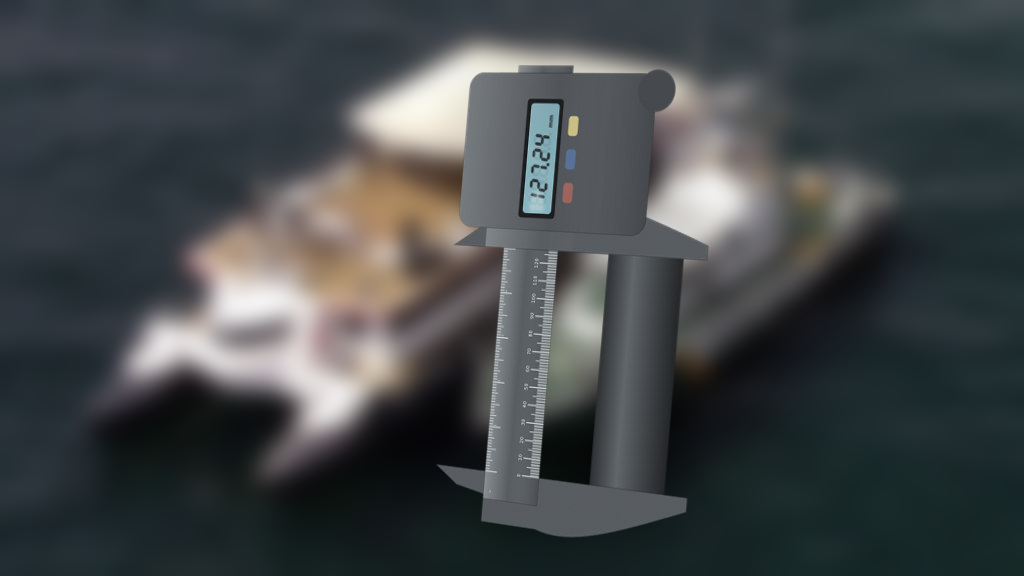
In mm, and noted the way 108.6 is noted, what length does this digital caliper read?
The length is 127.24
